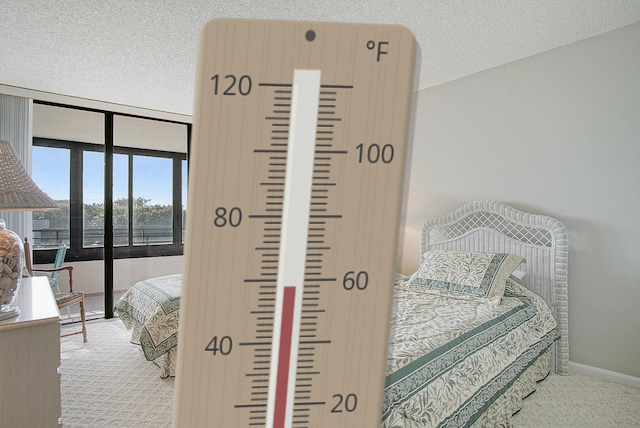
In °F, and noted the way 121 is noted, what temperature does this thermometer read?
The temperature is 58
